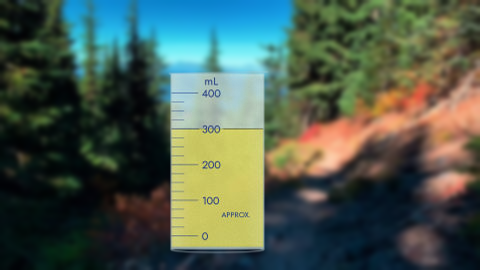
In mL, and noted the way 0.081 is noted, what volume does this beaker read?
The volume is 300
